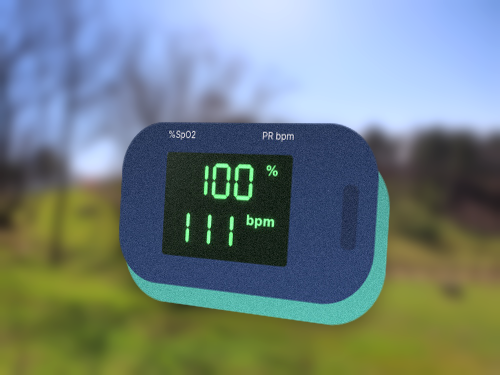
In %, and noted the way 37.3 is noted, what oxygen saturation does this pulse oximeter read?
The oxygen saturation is 100
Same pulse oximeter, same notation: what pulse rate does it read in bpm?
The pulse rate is 111
